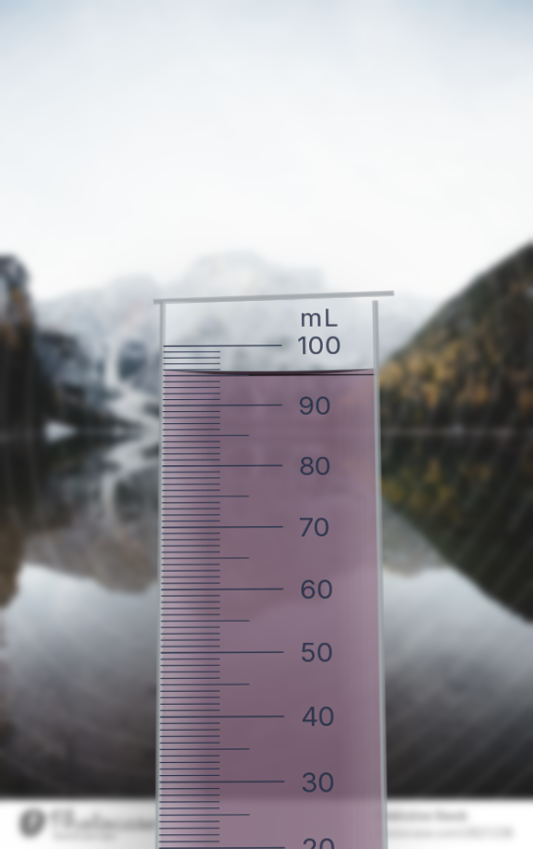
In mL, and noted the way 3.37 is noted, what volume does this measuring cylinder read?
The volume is 95
